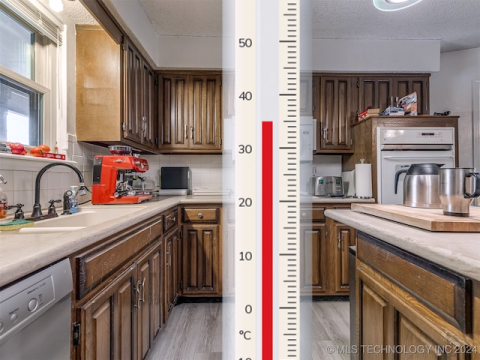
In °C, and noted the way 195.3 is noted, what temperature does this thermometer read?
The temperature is 35
